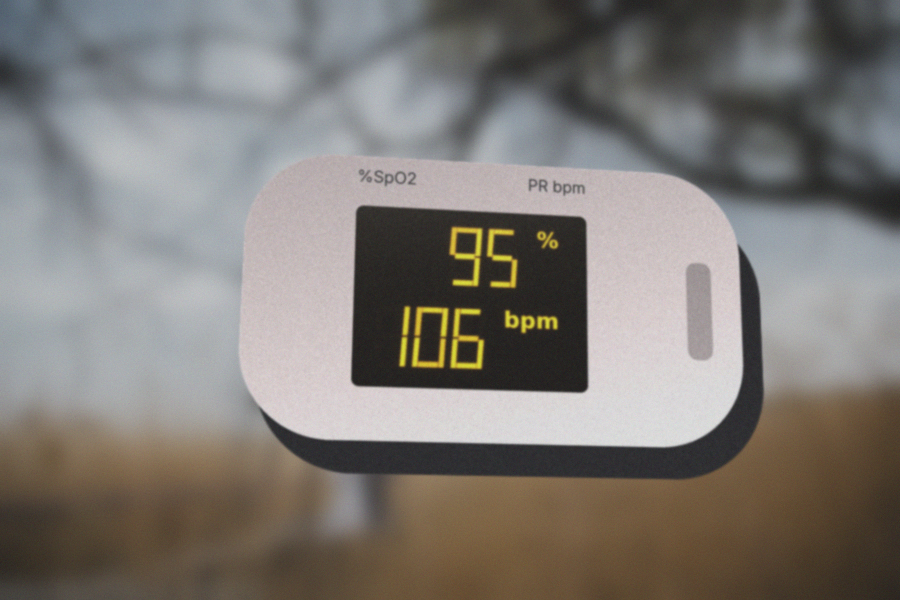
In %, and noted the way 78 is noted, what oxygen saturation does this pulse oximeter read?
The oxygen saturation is 95
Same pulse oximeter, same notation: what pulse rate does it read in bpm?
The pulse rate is 106
